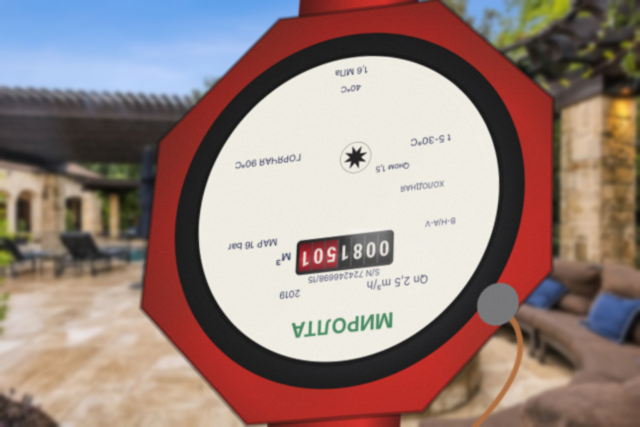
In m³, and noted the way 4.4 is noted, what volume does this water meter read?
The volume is 81.501
